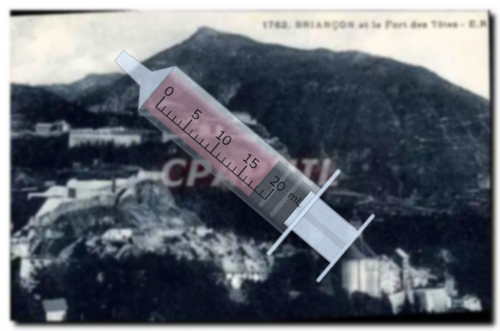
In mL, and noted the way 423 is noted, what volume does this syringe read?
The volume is 18
